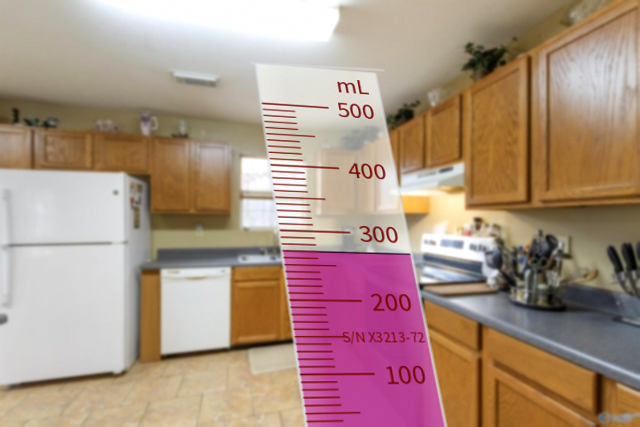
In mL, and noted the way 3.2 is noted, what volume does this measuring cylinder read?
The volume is 270
